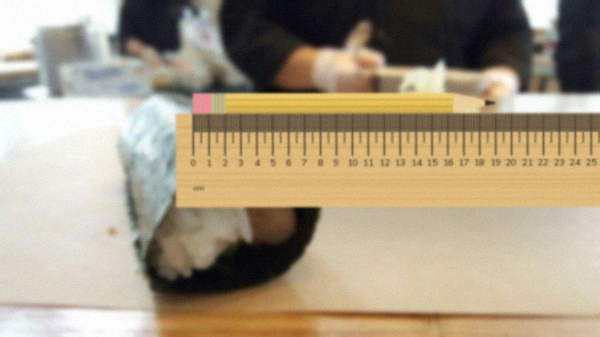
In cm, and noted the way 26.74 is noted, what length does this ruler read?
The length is 19
